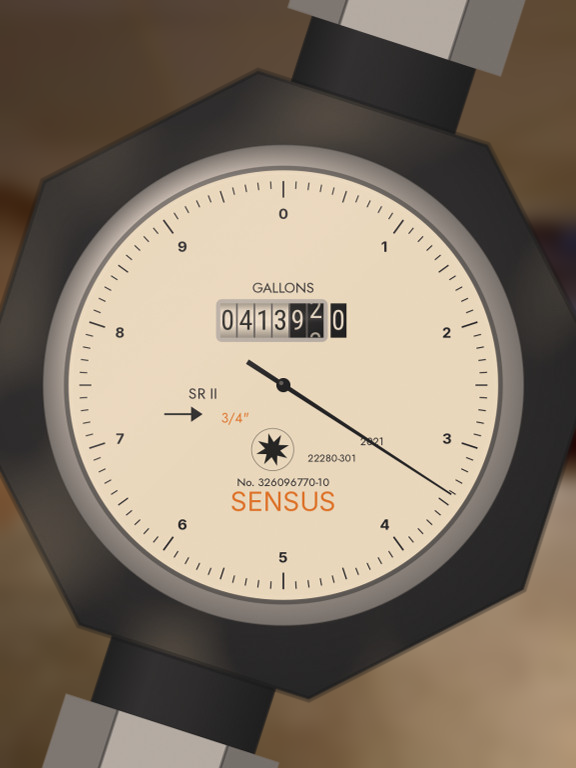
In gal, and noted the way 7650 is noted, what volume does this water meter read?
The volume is 413923.4
